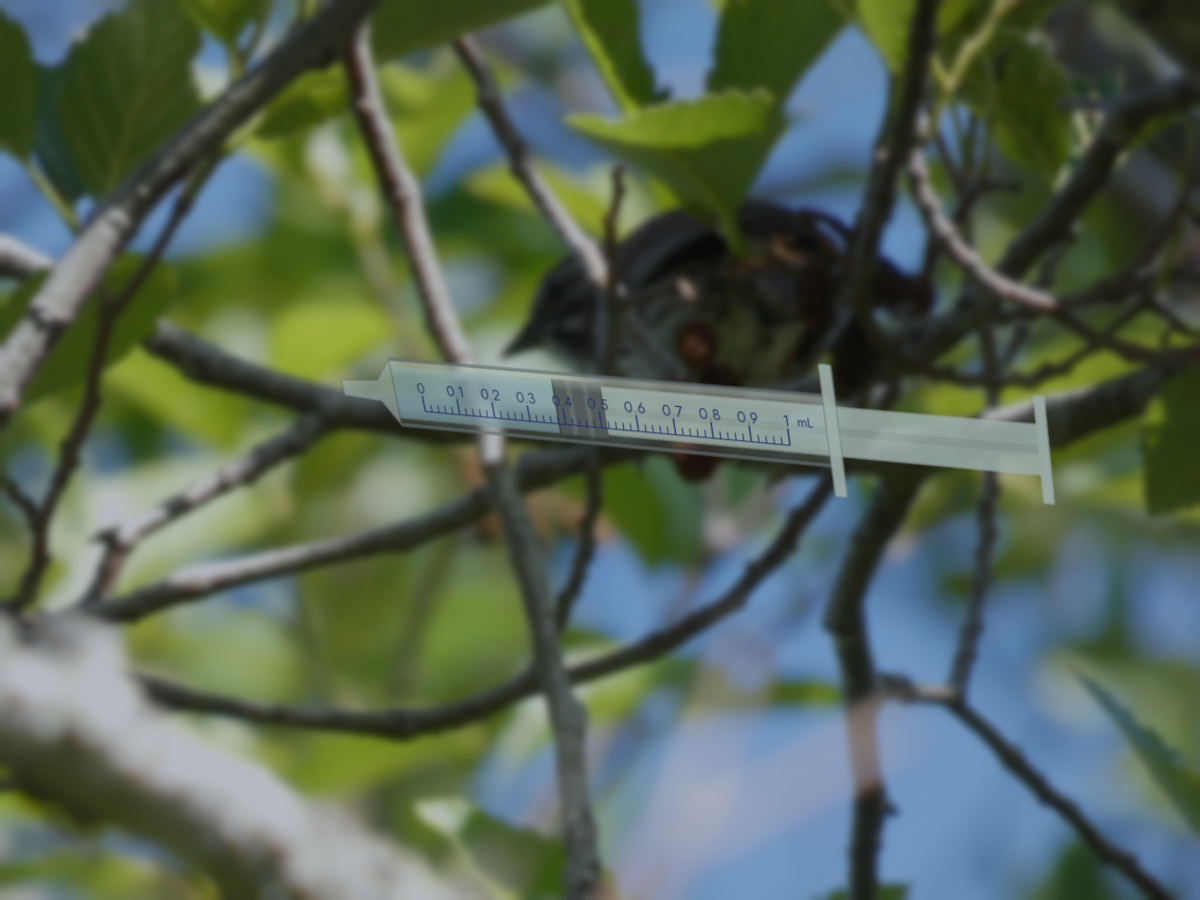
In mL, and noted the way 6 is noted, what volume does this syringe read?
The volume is 0.38
